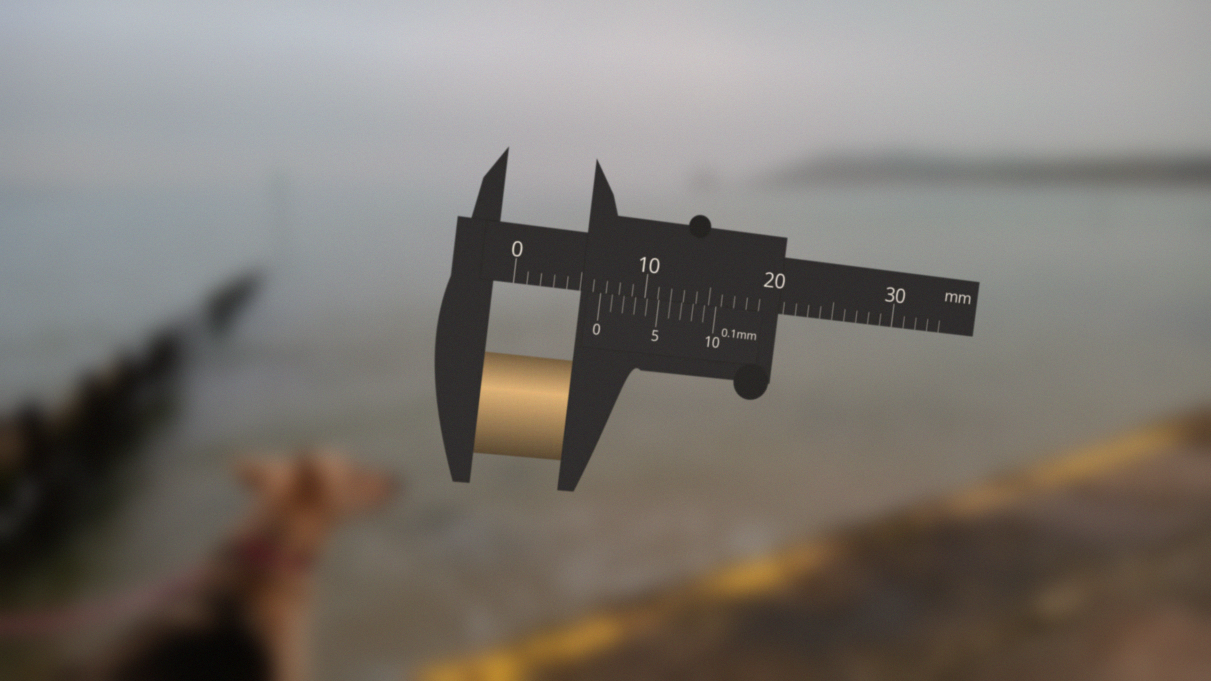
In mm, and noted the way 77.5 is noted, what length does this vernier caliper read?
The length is 6.6
